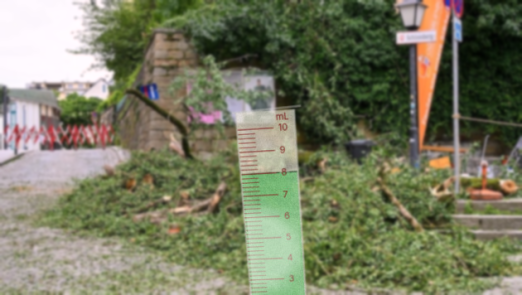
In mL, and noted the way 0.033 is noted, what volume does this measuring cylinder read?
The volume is 8
